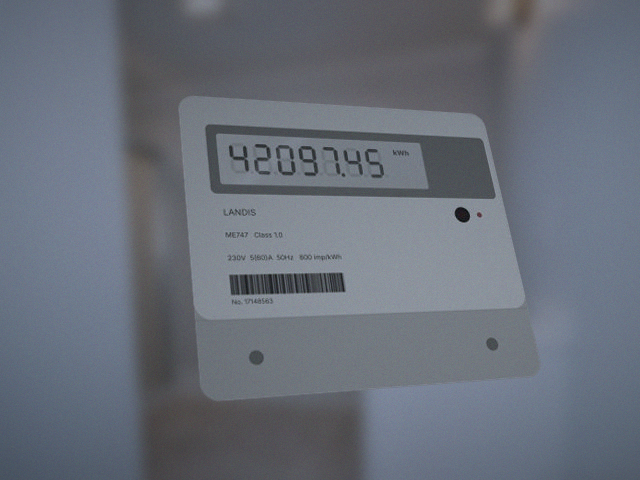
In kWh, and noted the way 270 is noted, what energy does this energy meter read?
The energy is 42097.45
